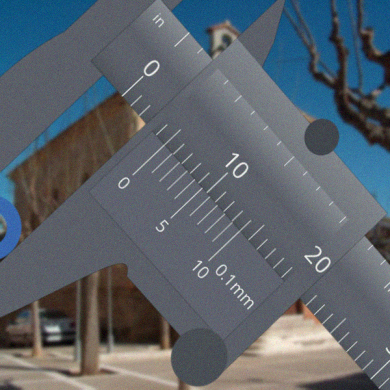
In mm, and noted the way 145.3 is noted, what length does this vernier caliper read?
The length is 5.0
